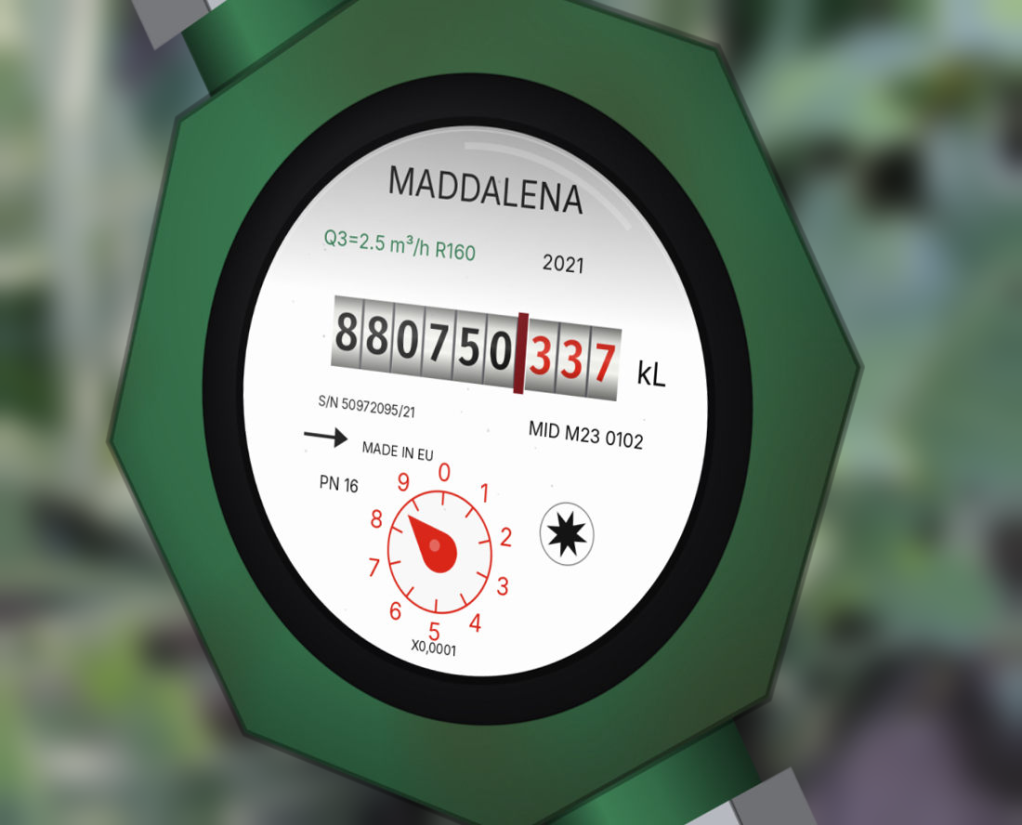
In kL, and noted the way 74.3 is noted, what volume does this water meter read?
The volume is 880750.3378
